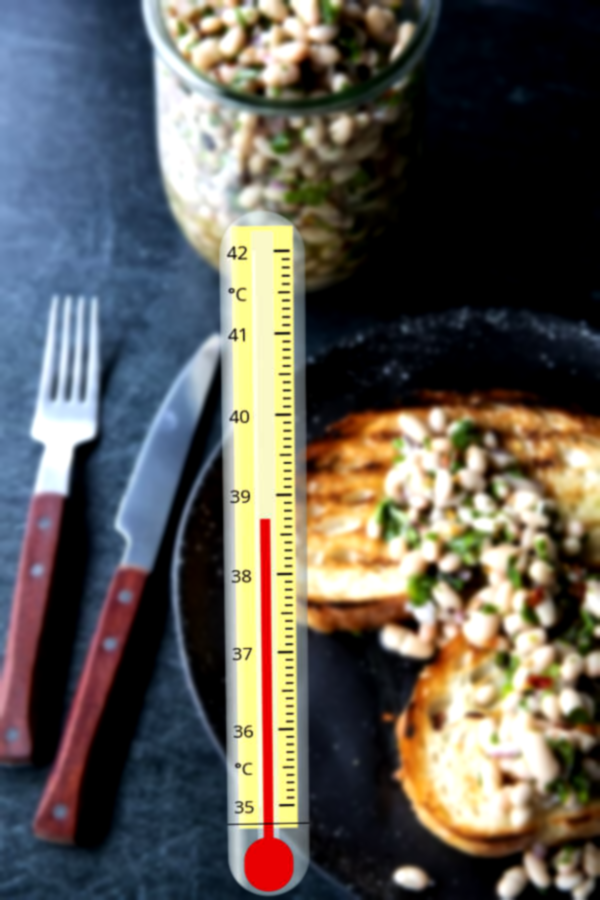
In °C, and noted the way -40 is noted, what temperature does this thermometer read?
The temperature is 38.7
